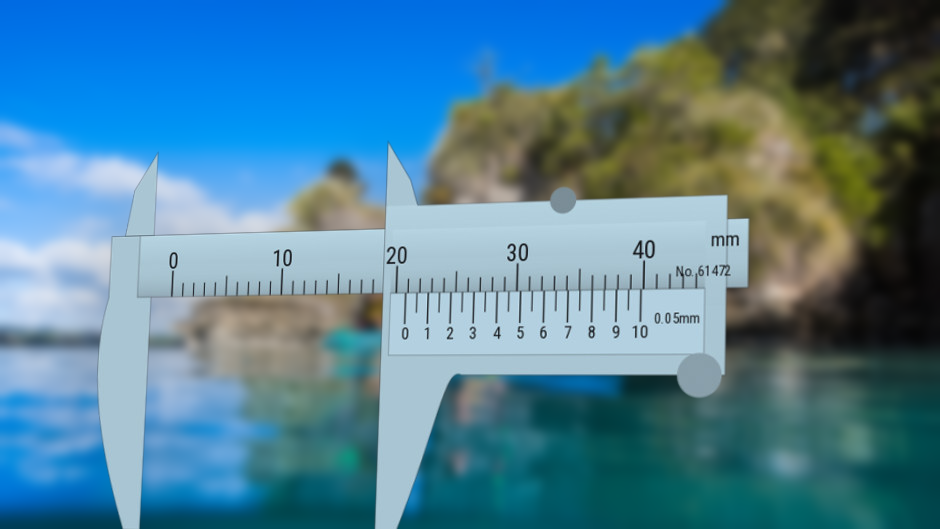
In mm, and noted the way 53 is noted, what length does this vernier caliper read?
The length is 20.8
